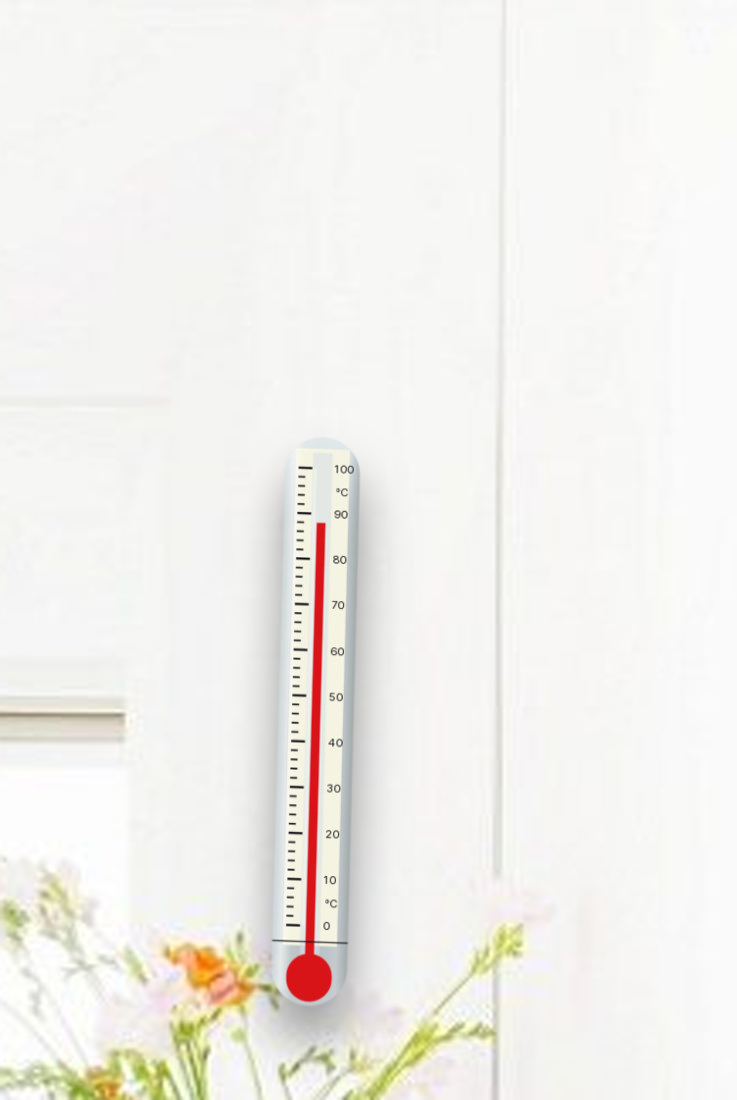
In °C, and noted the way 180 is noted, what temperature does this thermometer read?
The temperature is 88
